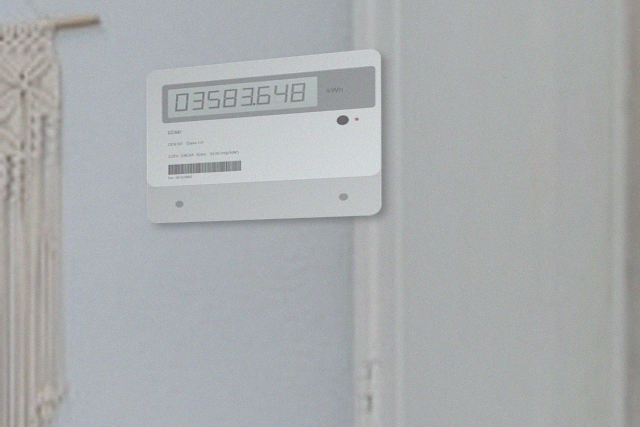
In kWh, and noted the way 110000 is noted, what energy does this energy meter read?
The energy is 3583.648
